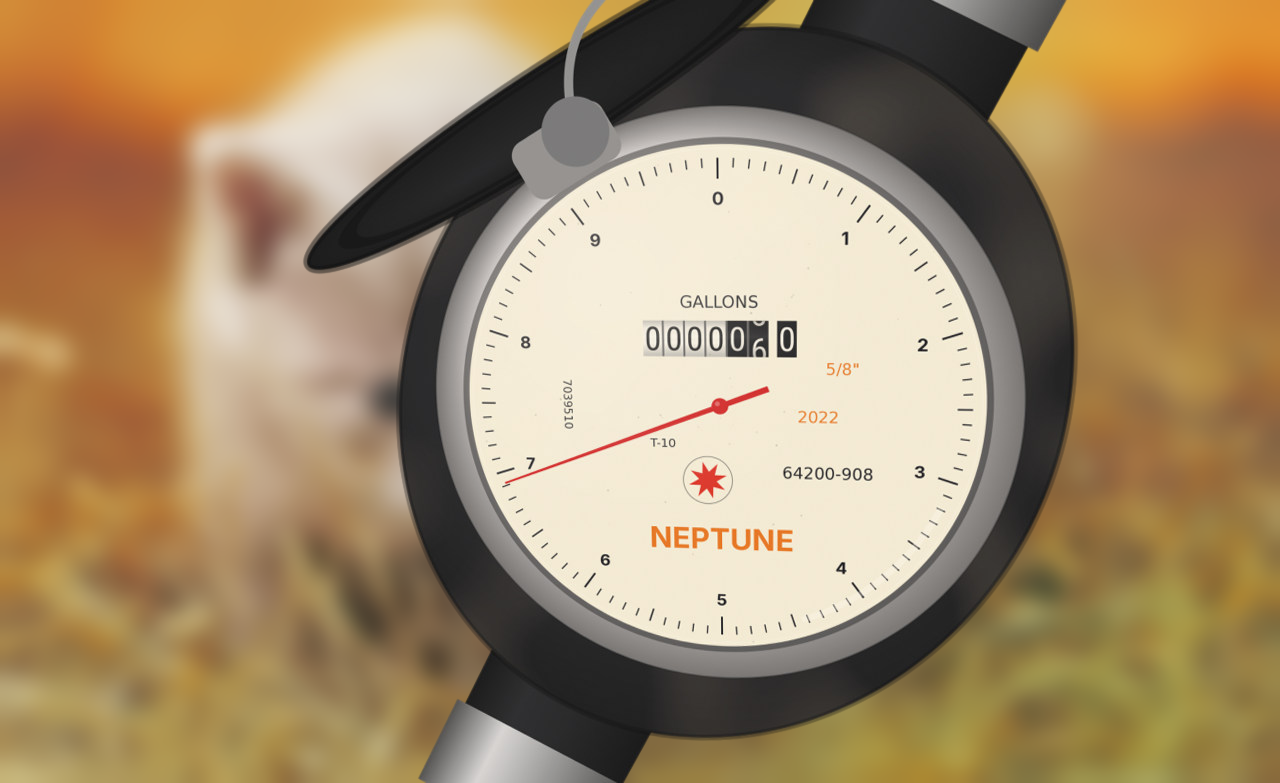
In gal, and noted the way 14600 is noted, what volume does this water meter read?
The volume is 56.9
